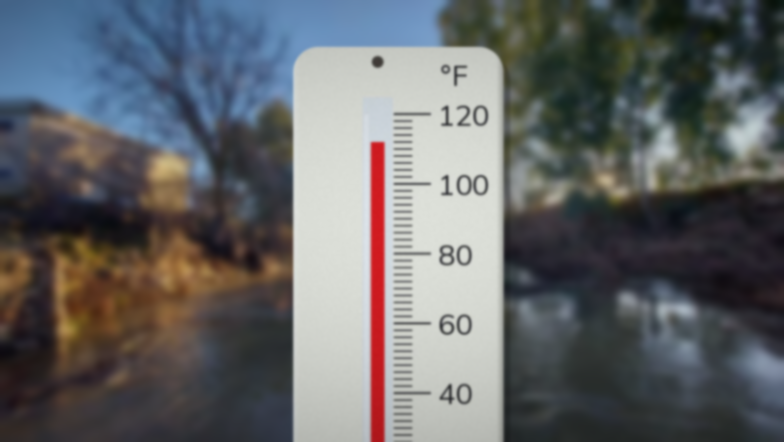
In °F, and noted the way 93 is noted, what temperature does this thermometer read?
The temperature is 112
